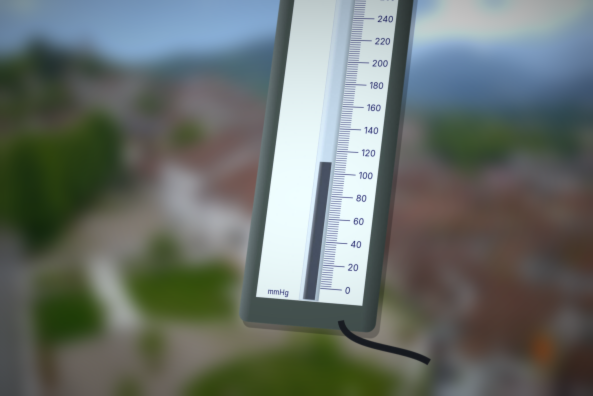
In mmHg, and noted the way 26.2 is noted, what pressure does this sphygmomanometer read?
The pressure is 110
